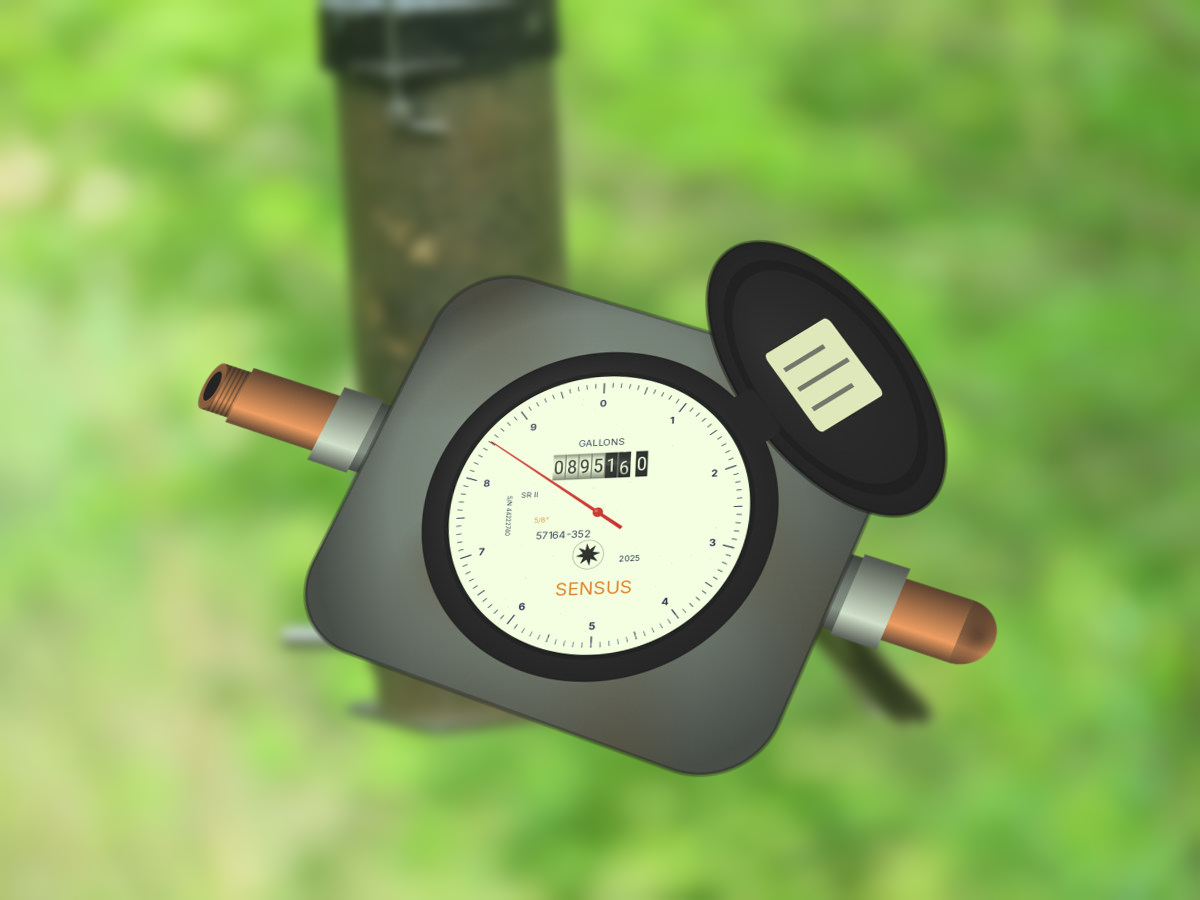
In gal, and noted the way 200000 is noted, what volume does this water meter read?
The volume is 895158.5
